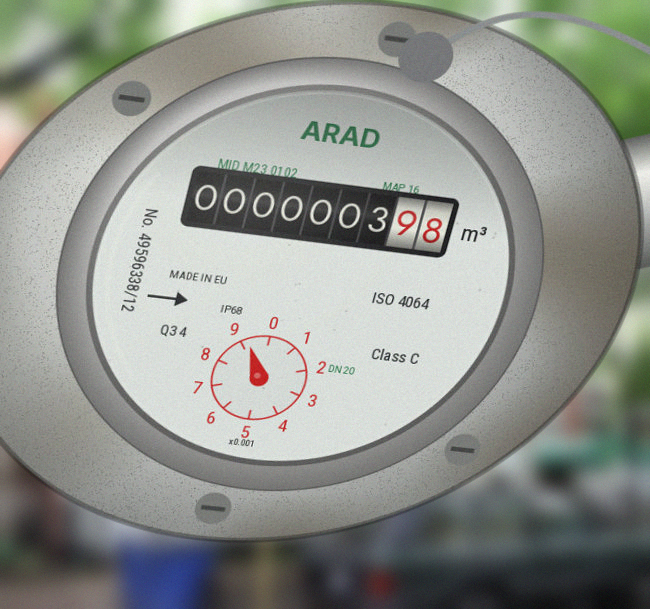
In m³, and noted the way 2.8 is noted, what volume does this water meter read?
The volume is 3.979
